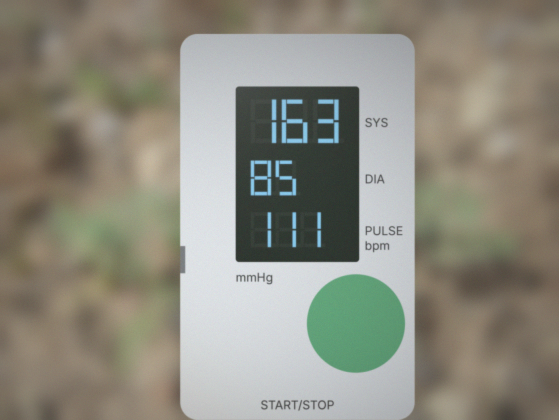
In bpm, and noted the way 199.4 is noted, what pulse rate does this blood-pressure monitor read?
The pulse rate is 111
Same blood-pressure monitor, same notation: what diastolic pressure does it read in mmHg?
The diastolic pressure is 85
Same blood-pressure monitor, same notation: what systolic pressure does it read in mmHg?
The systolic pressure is 163
